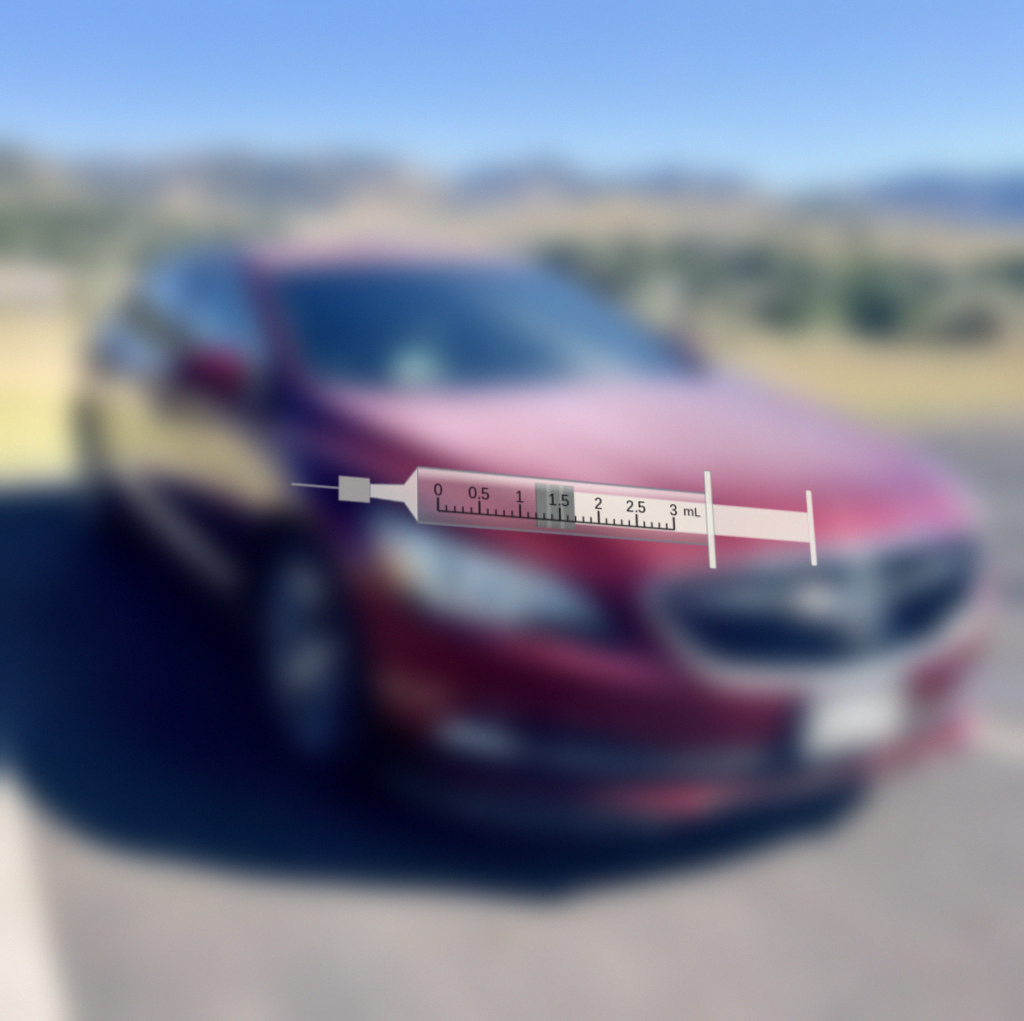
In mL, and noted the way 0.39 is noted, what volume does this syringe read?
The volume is 1.2
